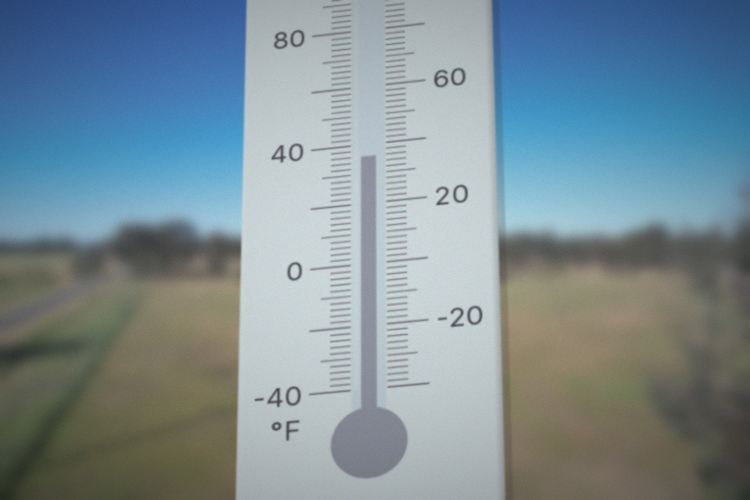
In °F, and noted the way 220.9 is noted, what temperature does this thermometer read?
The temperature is 36
